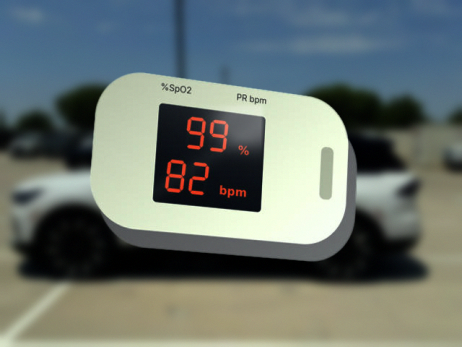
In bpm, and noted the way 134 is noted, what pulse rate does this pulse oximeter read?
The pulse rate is 82
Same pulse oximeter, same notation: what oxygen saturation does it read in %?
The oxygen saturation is 99
